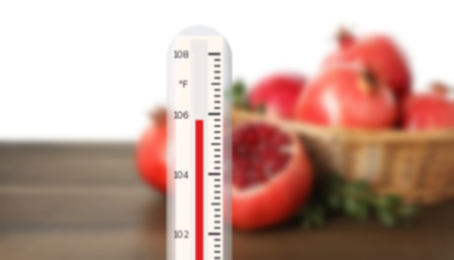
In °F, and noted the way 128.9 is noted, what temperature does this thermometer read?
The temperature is 105.8
